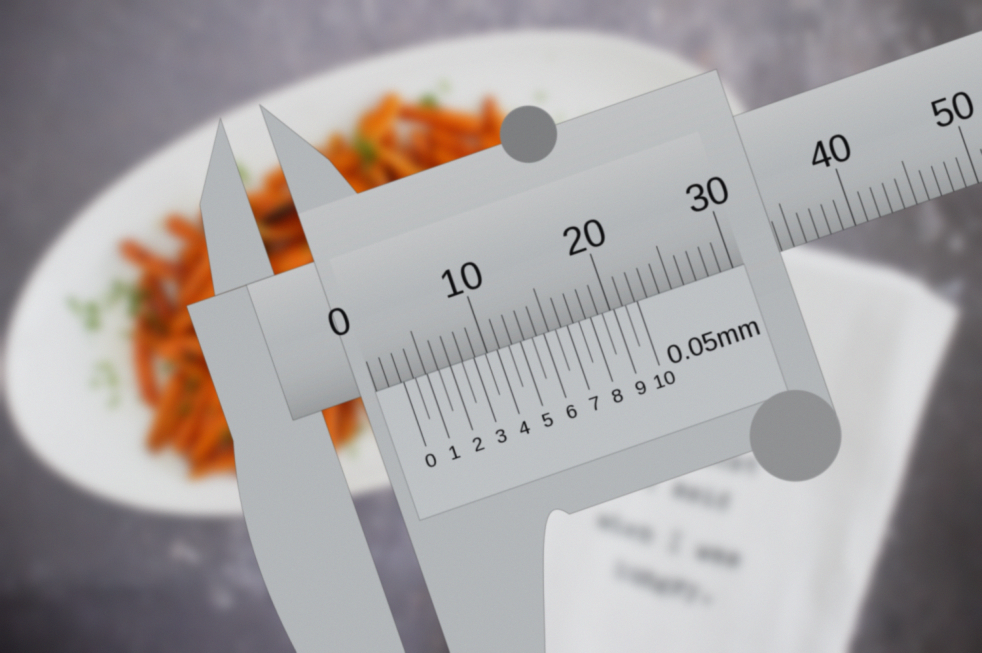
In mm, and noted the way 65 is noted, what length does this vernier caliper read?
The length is 3.2
